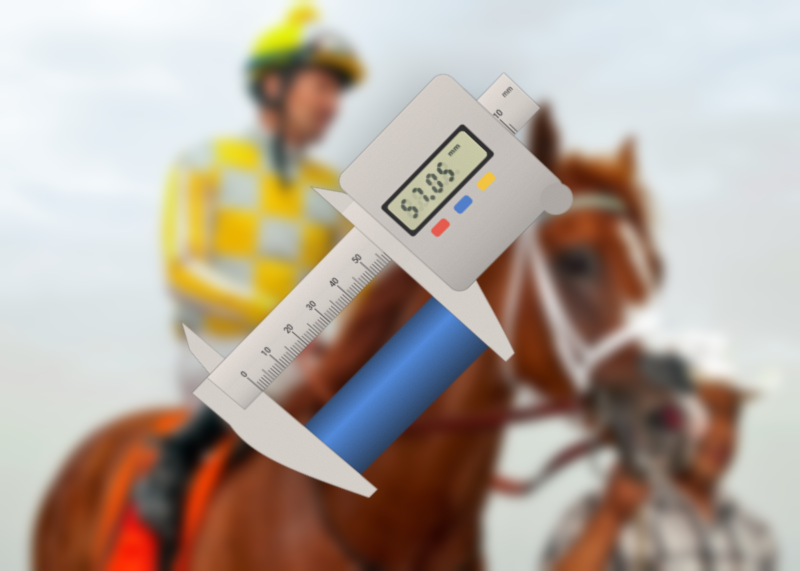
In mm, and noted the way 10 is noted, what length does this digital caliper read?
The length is 57.05
